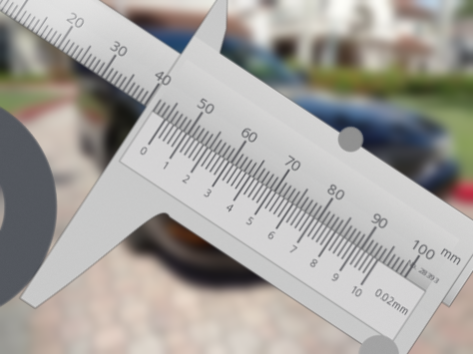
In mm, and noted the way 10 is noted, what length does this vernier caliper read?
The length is 44.8
